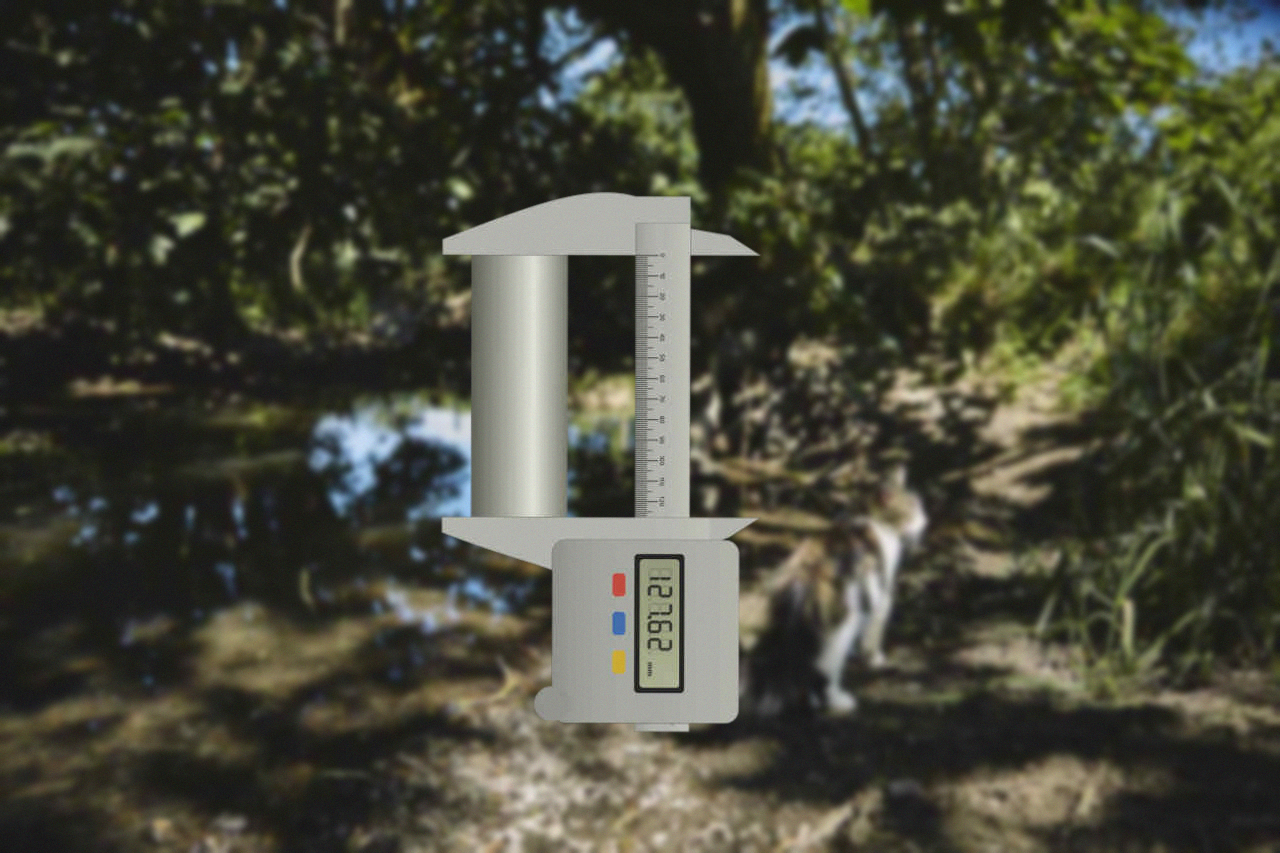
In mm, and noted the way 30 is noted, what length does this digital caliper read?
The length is 127.62
